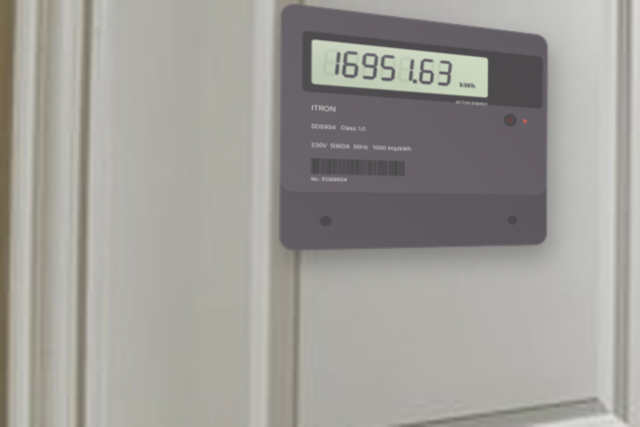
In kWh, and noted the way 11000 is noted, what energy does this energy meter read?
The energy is 16951.63
